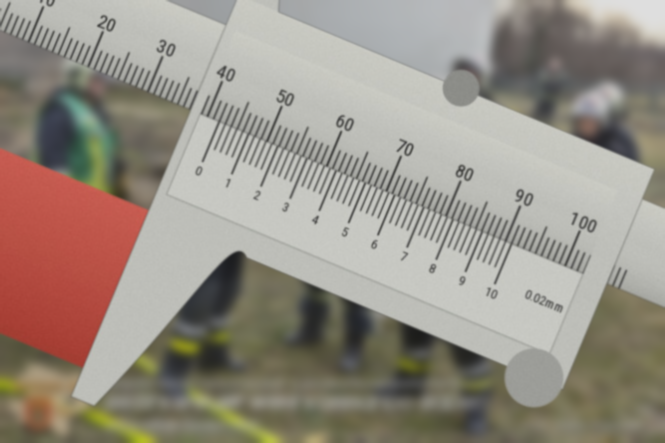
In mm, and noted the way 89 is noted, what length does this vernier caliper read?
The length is 42.0
